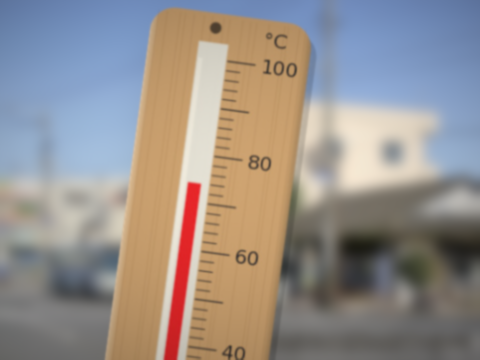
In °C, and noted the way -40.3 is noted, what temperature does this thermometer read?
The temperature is 74
